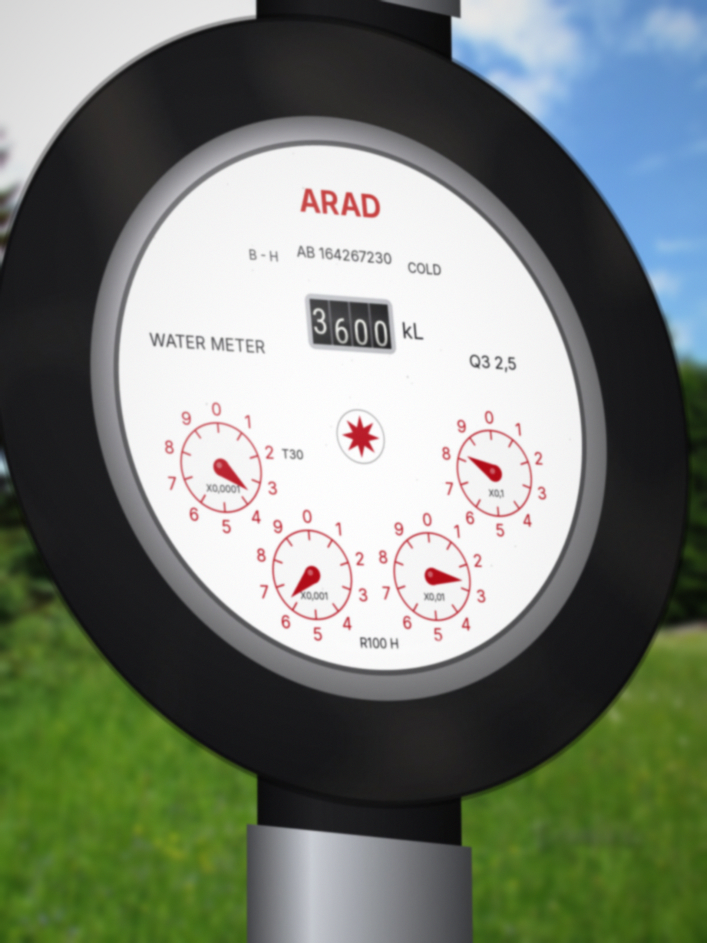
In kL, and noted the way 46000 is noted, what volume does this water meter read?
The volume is 3599.8263
